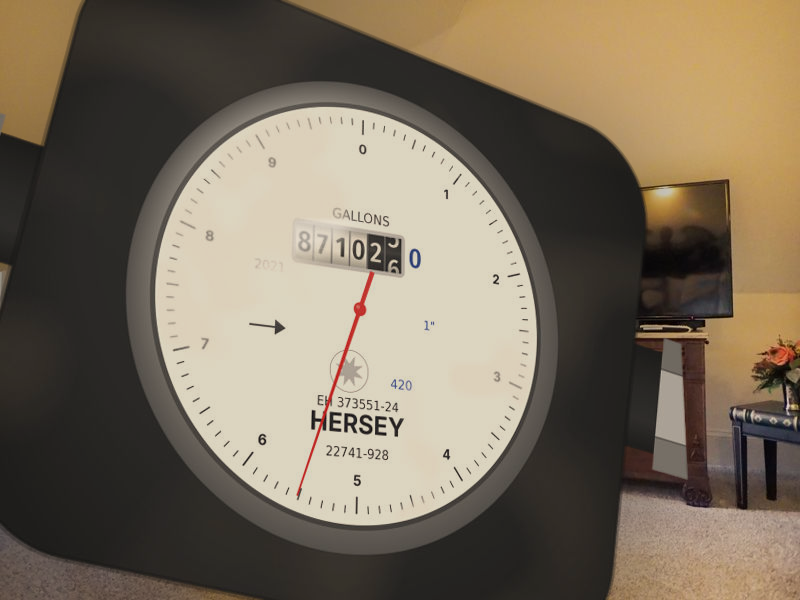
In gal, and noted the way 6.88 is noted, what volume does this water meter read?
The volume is 8710255.5
